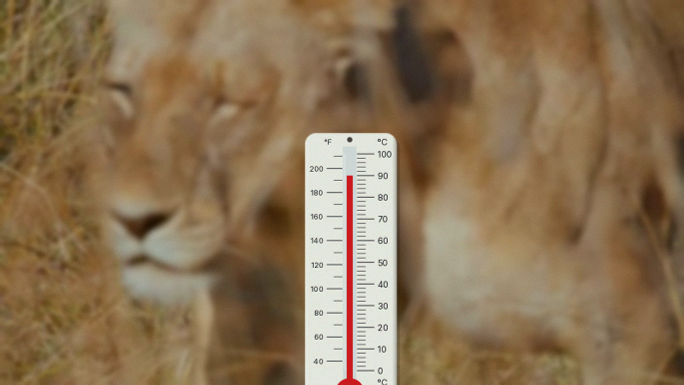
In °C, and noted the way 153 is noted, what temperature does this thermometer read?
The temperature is 90
